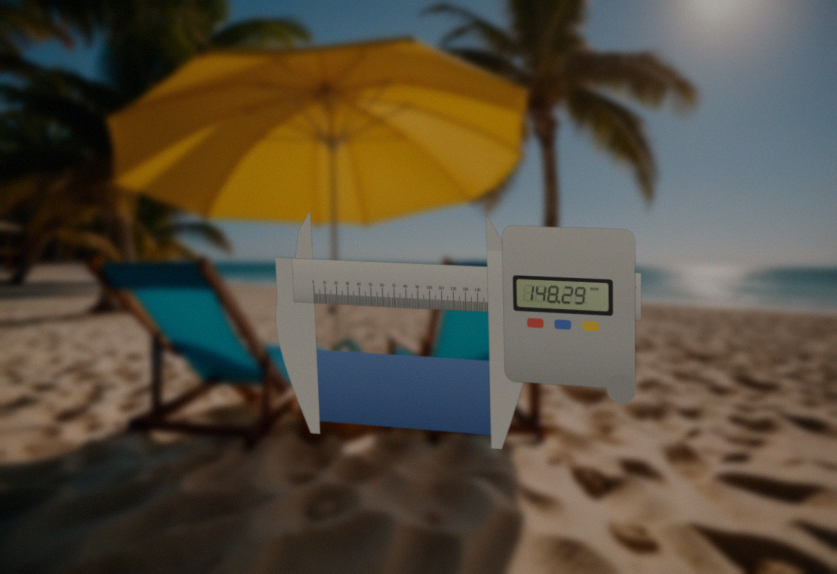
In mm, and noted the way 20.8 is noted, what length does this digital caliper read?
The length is 148.29
